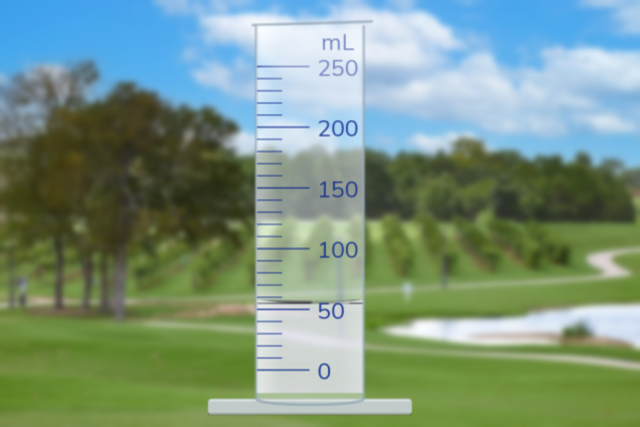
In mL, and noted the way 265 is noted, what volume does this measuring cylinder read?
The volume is 55
